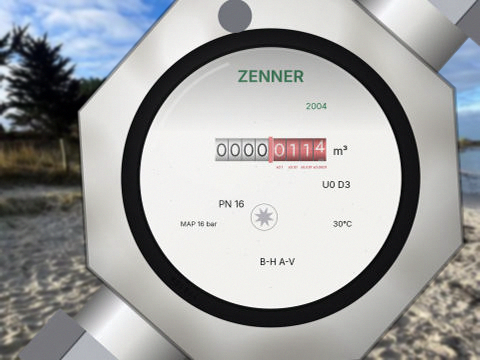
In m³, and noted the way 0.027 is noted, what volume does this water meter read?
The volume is 0.0114
